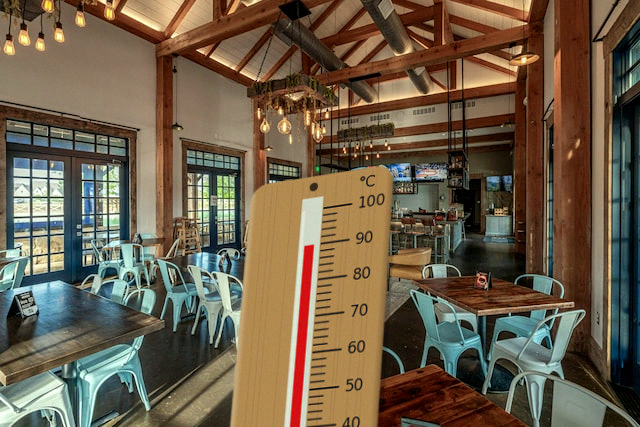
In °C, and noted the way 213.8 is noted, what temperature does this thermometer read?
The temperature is 90
